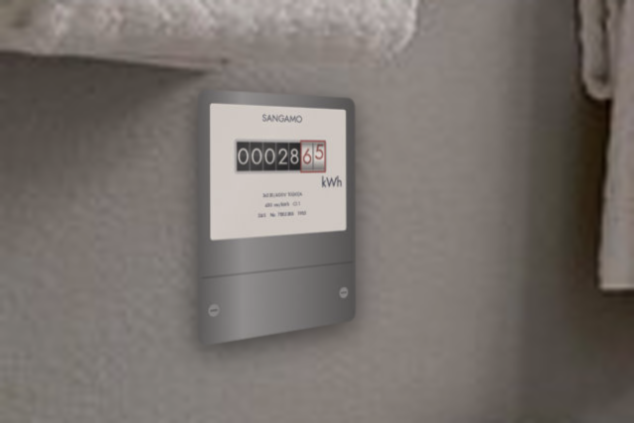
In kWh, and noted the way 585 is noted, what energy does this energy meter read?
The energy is 28.65
